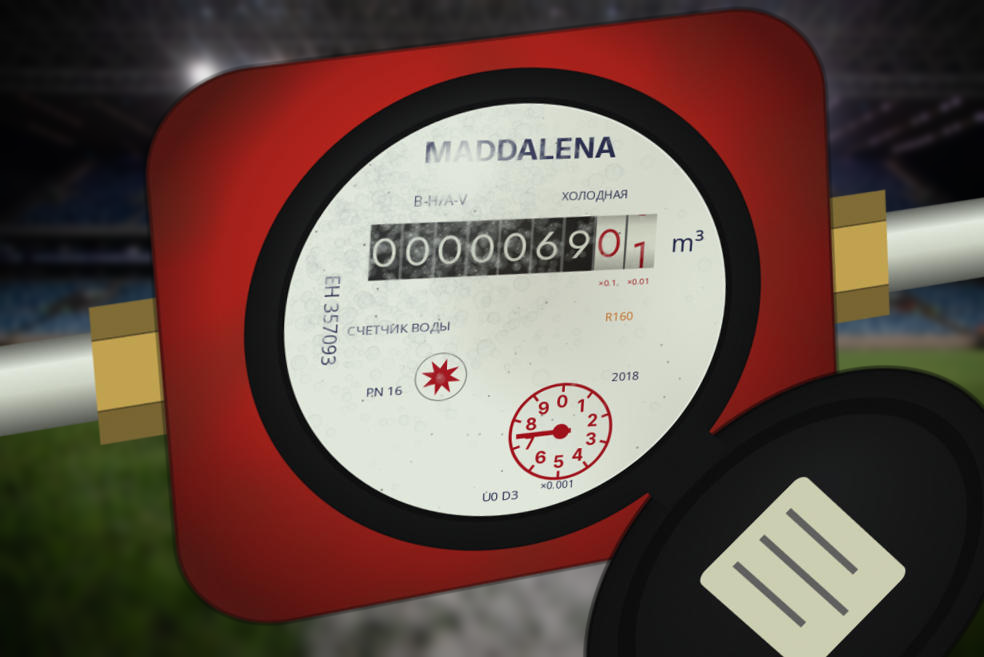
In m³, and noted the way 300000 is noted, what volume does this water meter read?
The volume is 69.007
